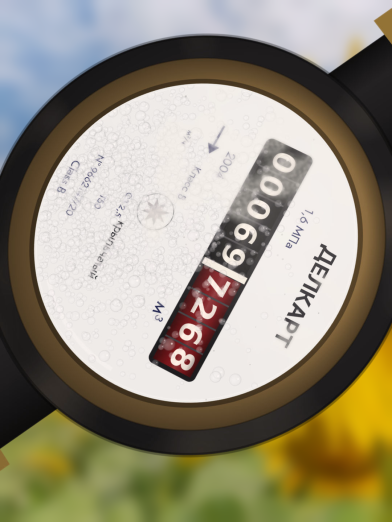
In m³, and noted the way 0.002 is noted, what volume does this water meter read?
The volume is 69.7268
